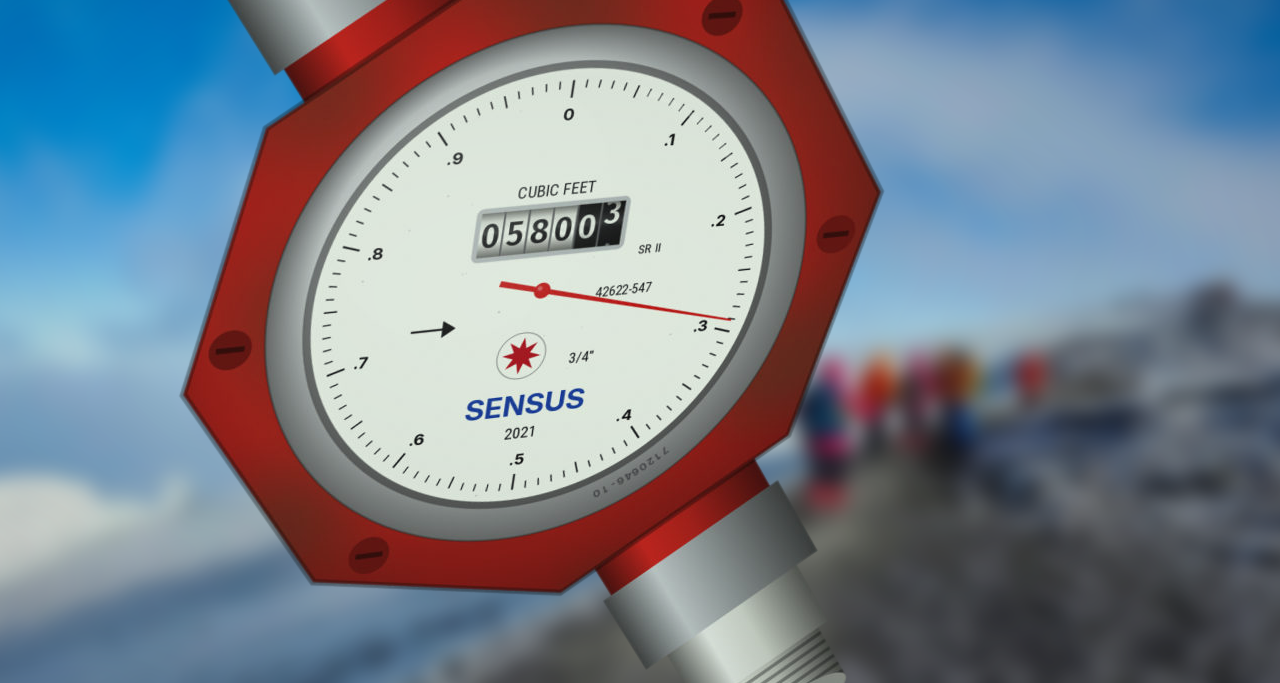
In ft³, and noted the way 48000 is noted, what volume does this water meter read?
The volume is 58003.29
